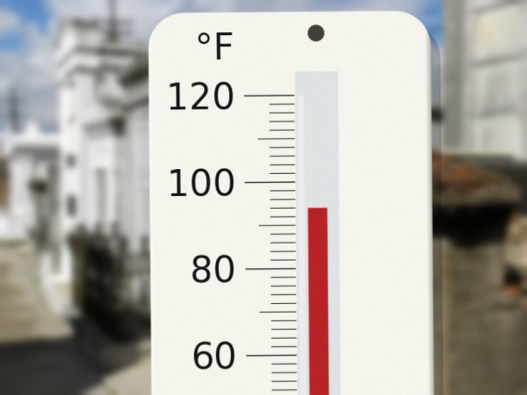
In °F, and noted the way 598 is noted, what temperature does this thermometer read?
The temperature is 94
